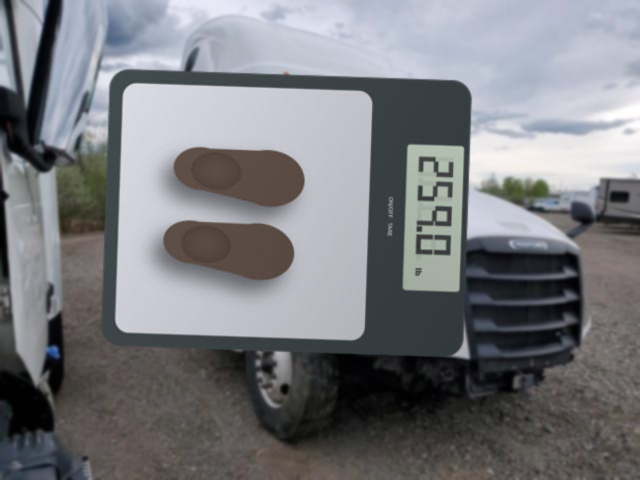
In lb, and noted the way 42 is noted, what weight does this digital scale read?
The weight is 259.0
